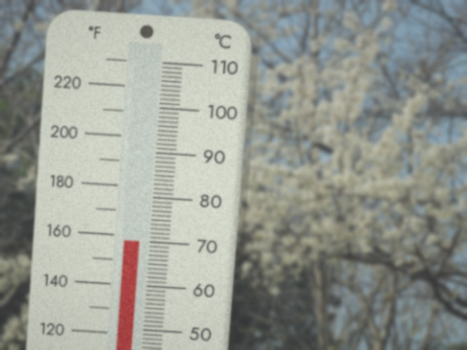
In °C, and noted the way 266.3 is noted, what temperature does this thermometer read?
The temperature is 70
